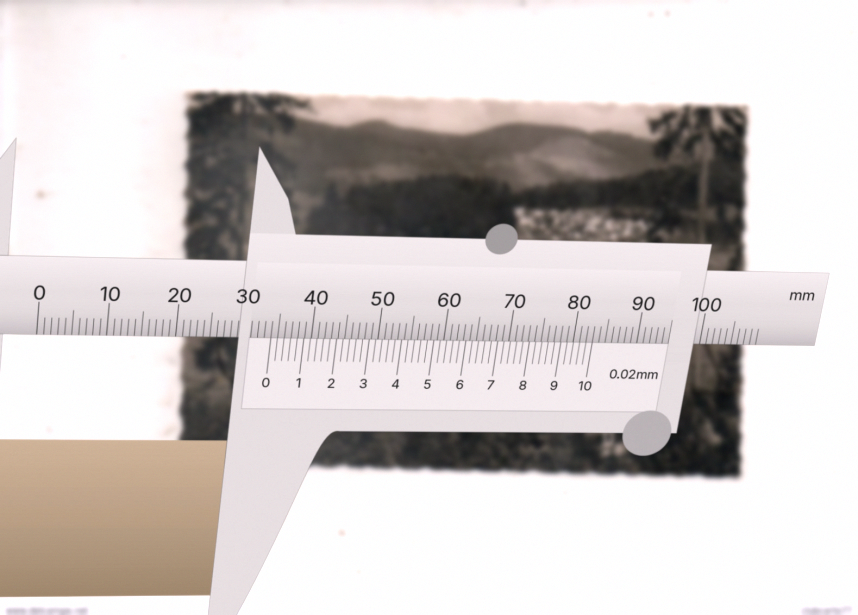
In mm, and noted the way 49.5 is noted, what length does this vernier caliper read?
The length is 34.0
